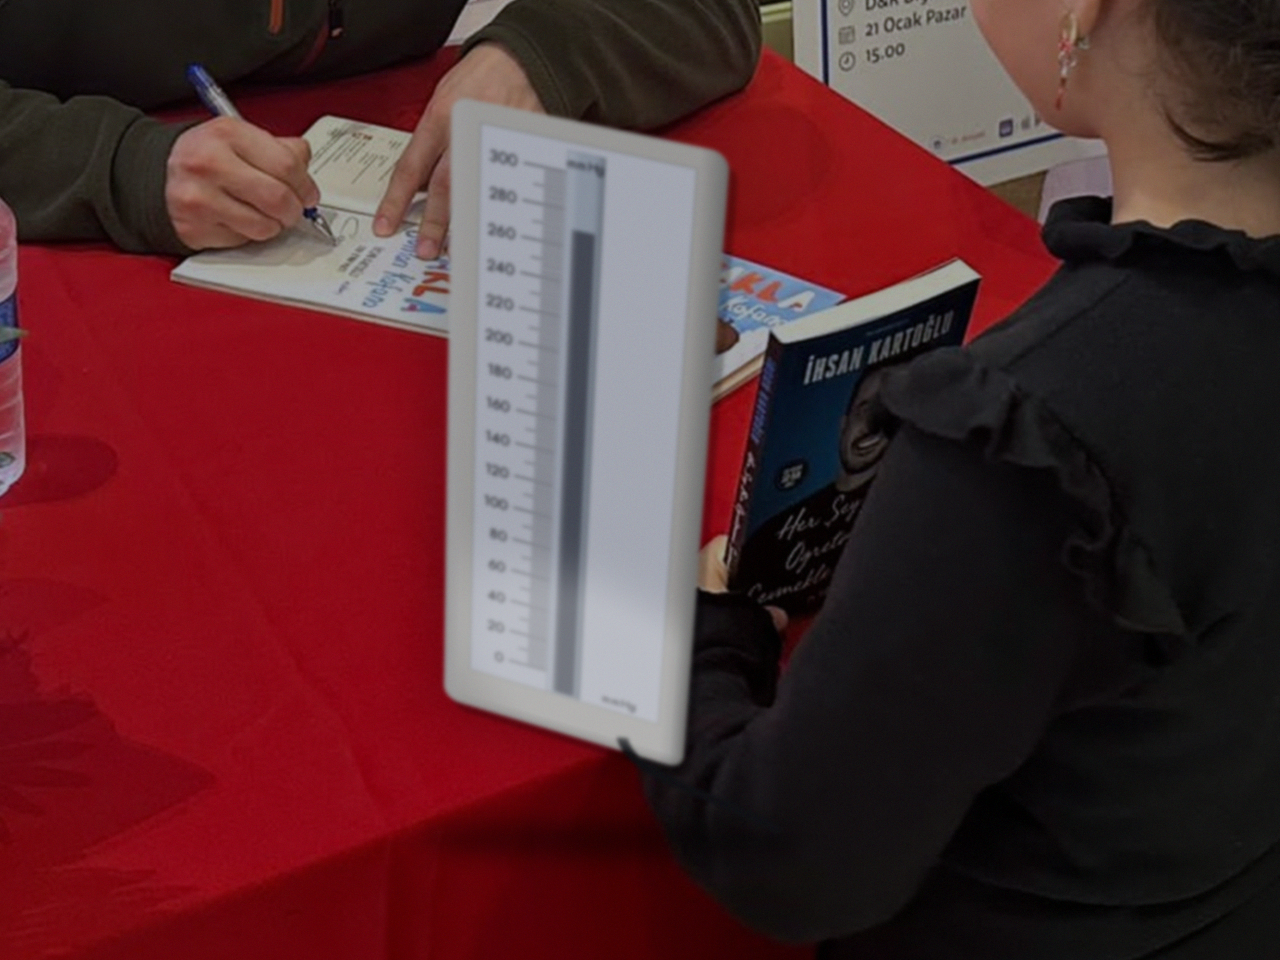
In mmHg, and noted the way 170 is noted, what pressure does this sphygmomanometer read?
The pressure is 270
